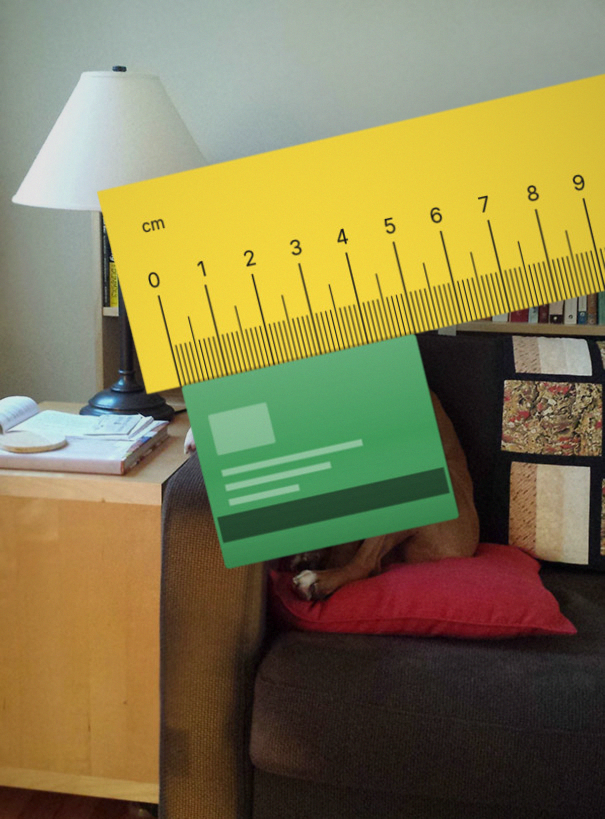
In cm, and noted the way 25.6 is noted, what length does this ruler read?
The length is 5
